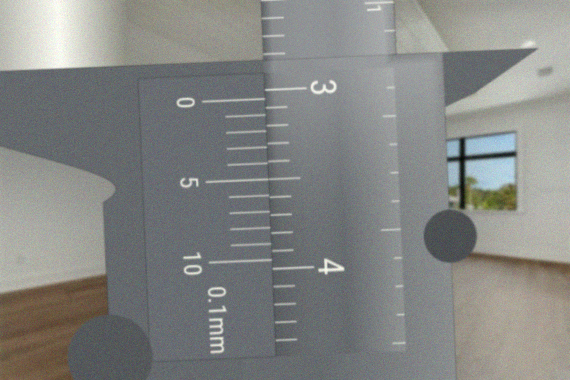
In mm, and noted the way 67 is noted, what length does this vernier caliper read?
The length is 30.5
